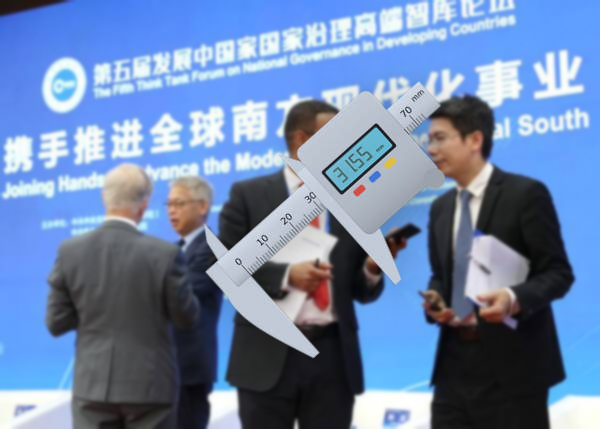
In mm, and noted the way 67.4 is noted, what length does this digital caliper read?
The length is 31.55
